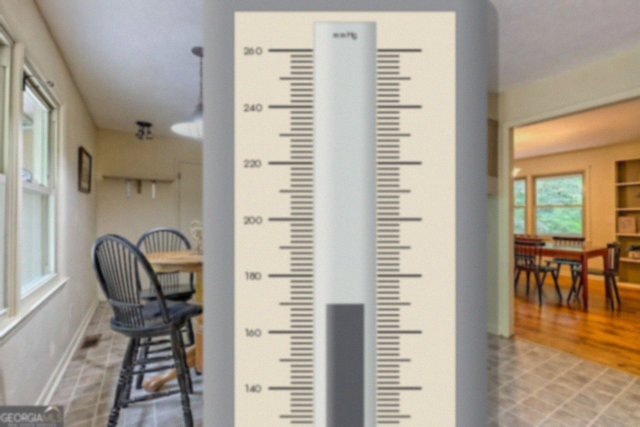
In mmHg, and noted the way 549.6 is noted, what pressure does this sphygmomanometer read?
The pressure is 170
